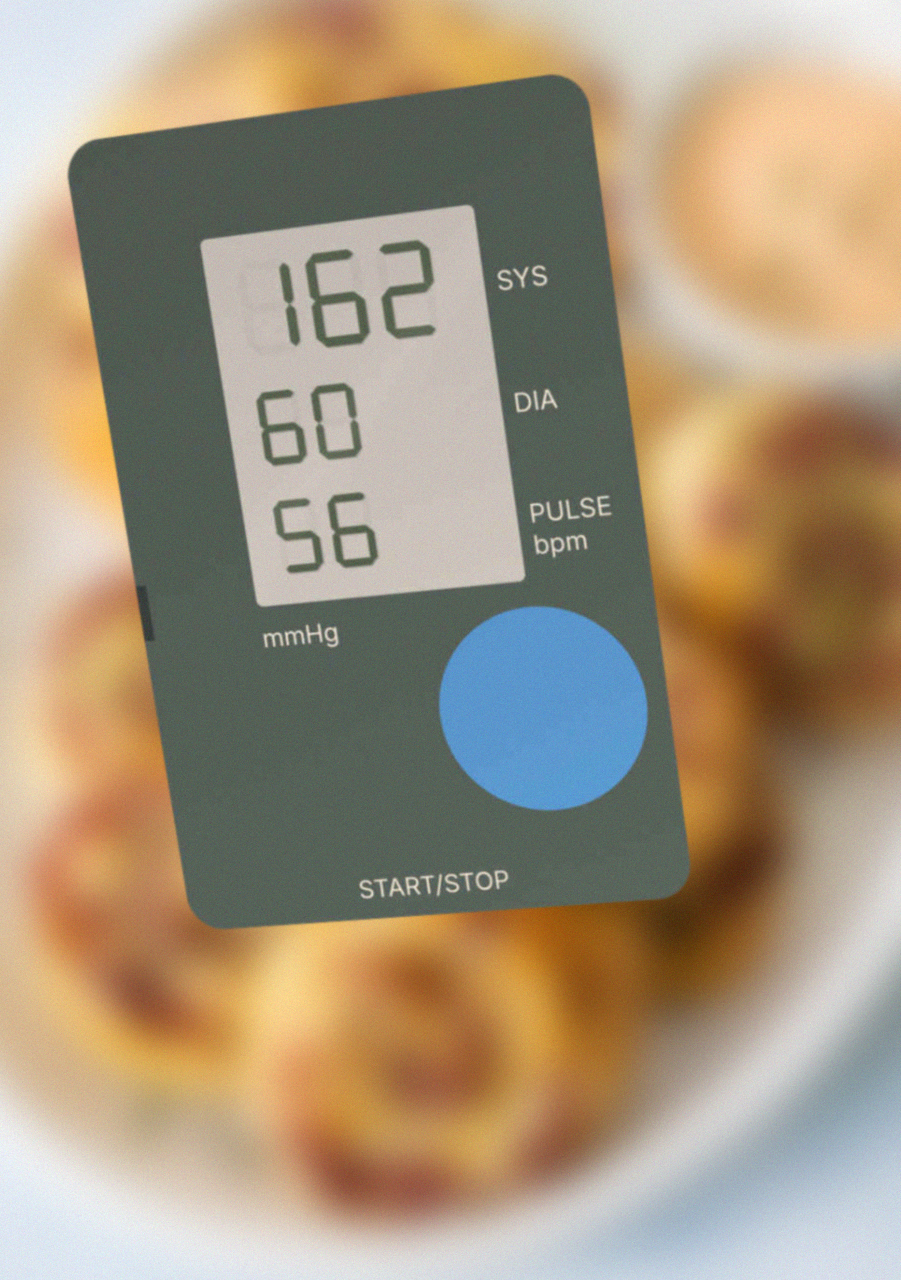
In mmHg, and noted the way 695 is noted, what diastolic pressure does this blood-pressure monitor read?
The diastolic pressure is 60
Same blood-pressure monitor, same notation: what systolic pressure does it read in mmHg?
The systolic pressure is 162
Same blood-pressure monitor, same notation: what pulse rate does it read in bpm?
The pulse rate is 56
